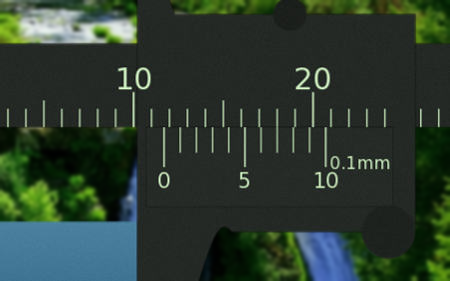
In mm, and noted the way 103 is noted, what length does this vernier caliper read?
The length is 11.7
